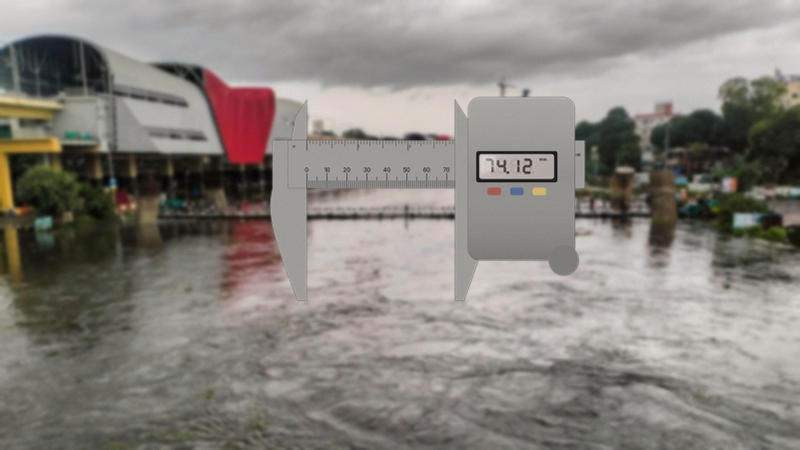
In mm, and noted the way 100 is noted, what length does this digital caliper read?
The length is 74.12
